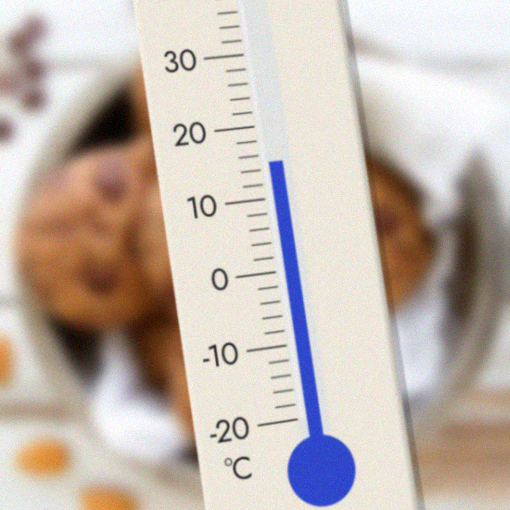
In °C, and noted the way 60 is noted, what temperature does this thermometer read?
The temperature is 15
